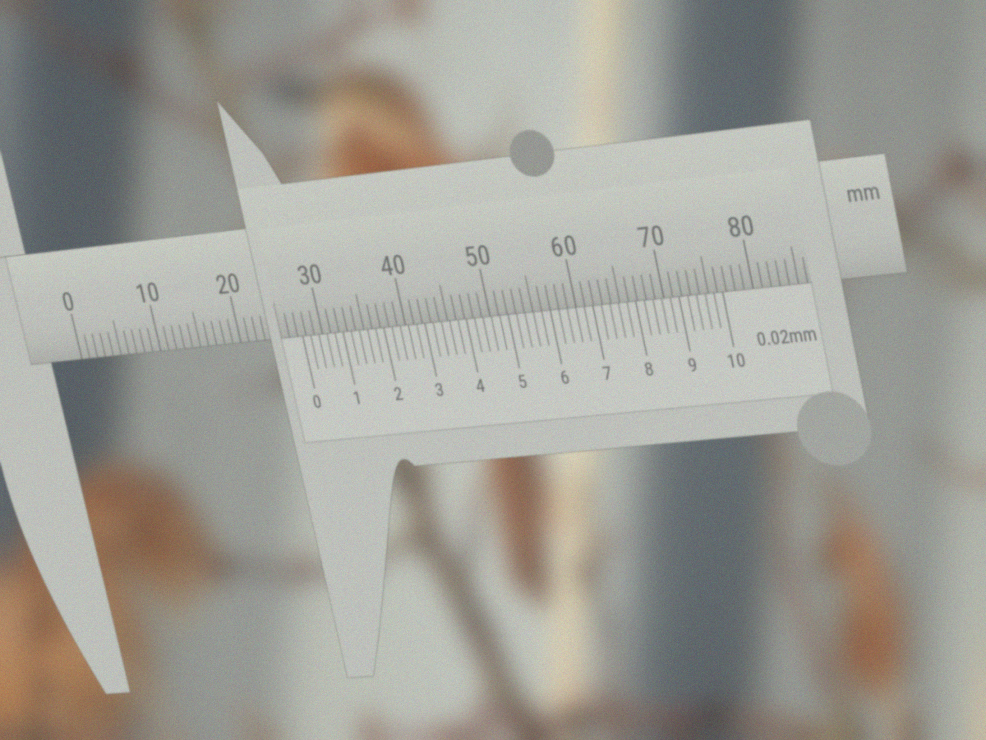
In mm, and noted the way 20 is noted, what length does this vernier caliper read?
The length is 27.6
